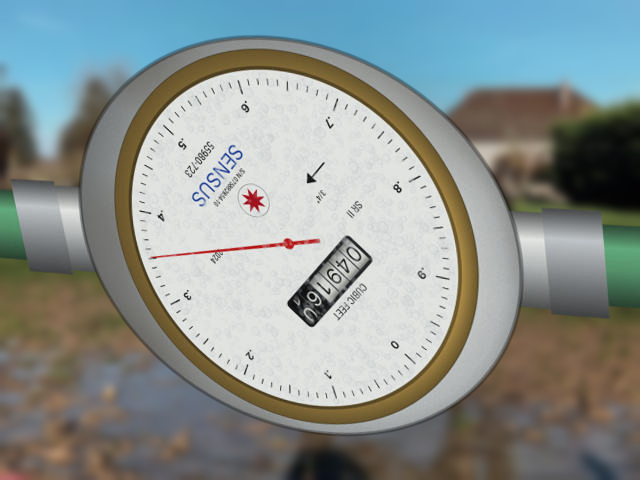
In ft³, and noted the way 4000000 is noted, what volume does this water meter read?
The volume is 49160.35
